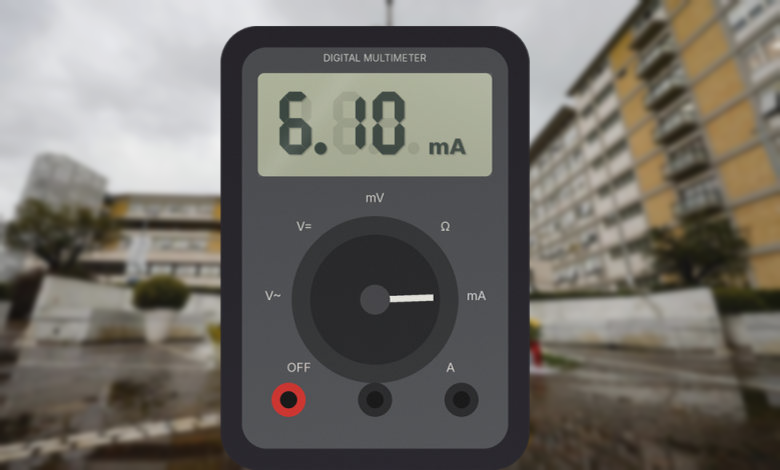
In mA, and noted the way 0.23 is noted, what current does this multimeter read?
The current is 6.10
